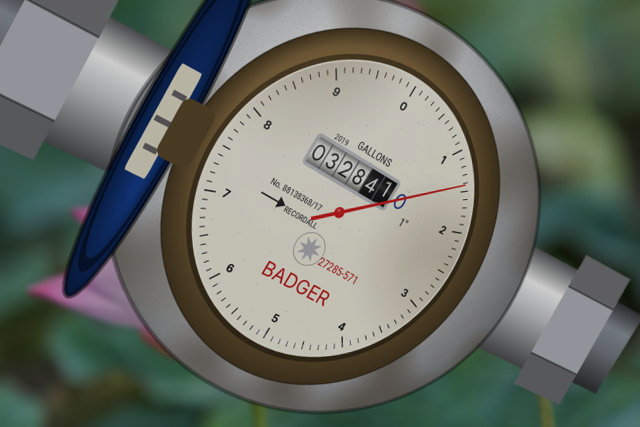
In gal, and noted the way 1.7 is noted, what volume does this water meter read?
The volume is 328411.4
